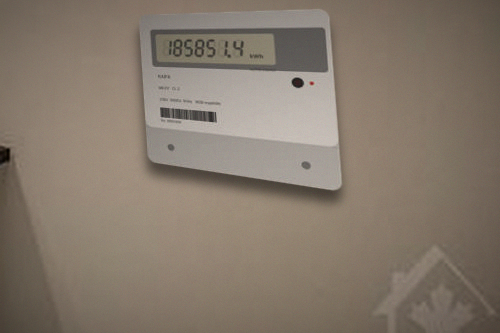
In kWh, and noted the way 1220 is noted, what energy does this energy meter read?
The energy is 185851.4
